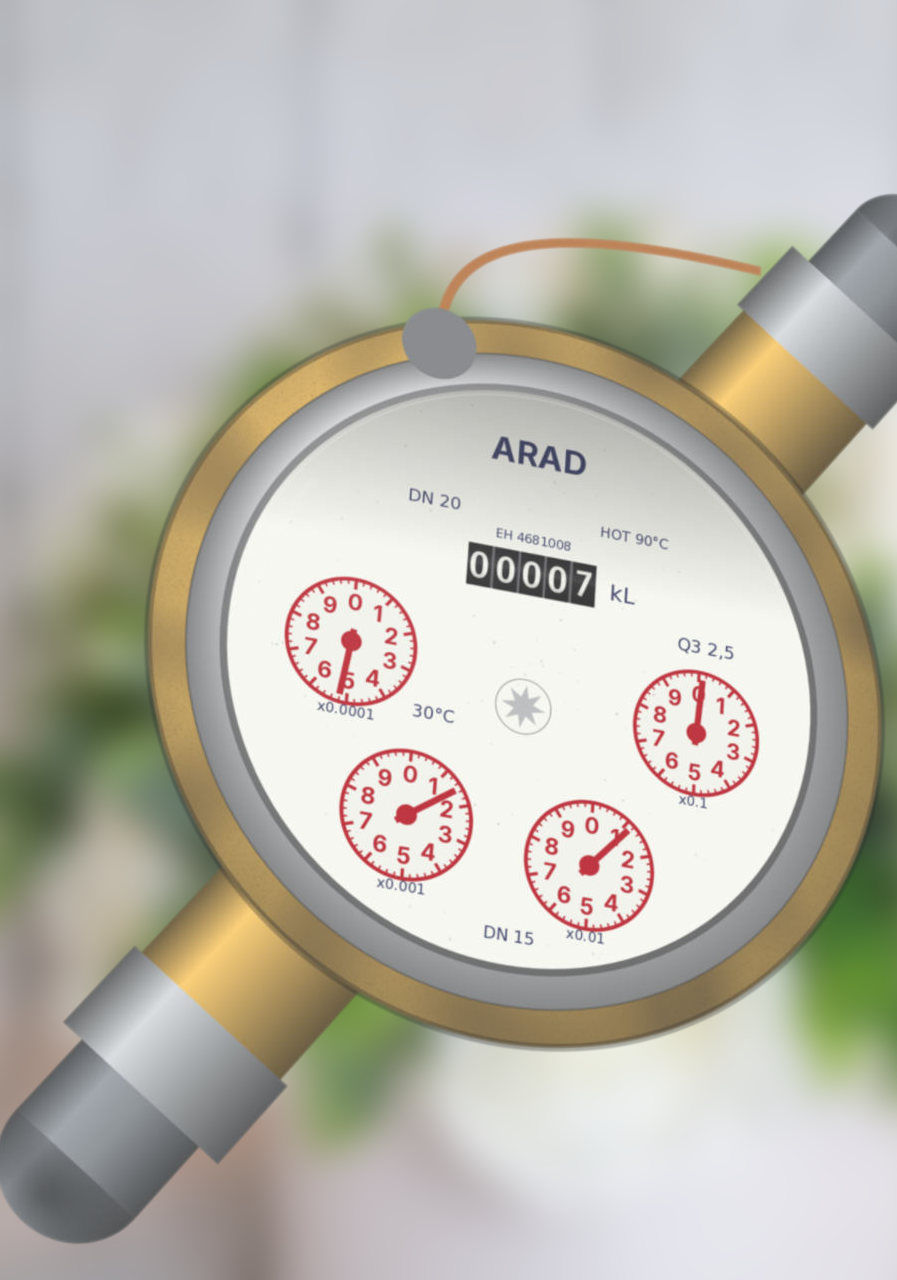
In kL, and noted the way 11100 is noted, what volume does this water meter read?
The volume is 7.0115
